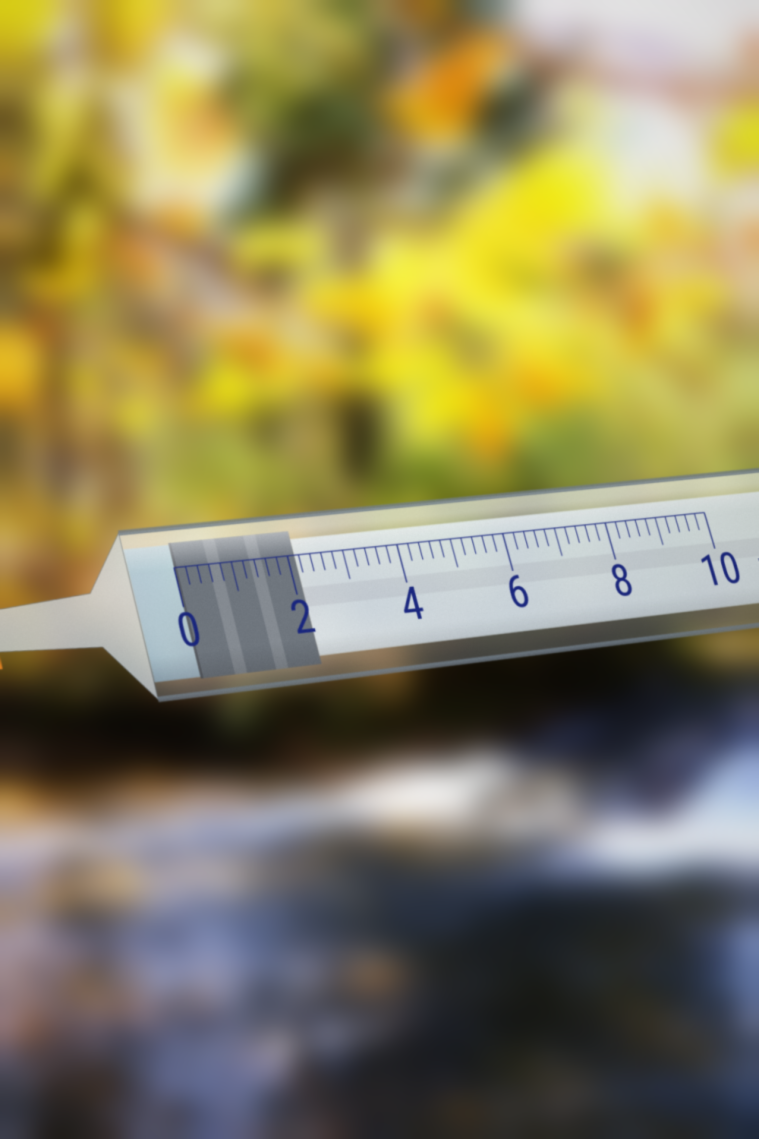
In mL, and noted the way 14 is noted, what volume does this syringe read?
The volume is 0
